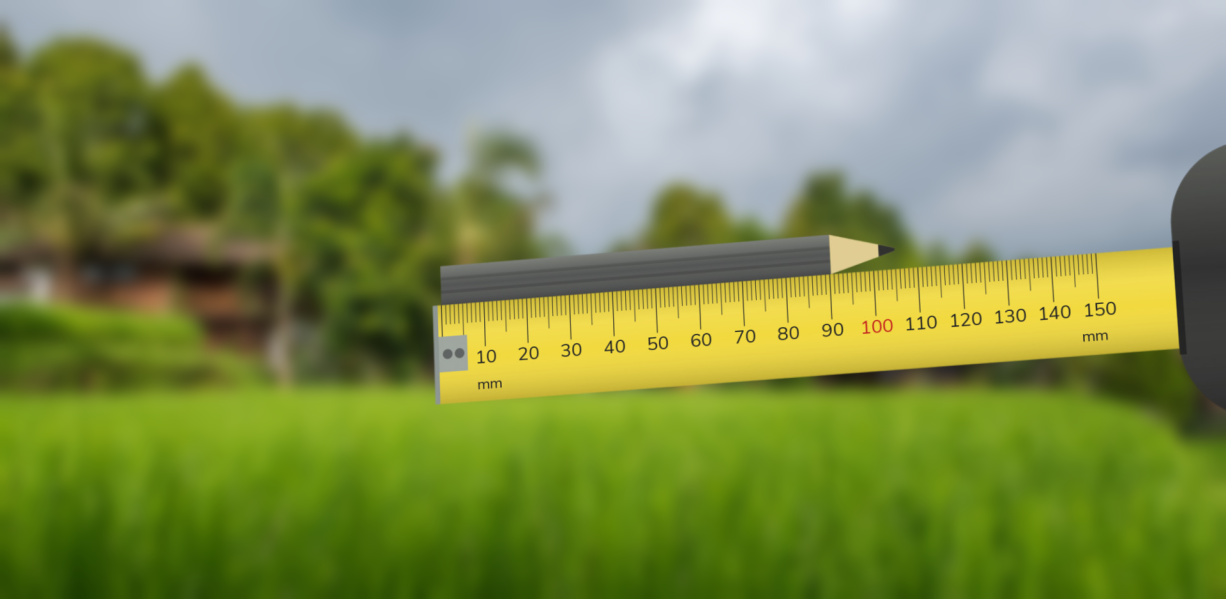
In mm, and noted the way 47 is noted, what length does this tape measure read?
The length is 105
